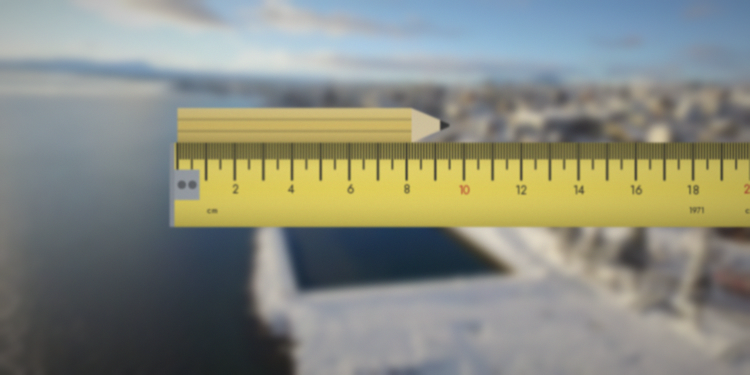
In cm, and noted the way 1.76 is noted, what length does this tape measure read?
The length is 9.5
